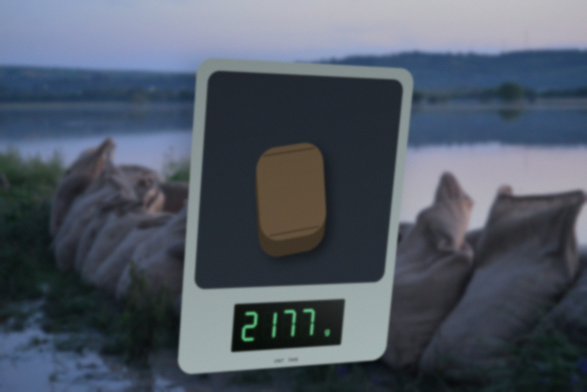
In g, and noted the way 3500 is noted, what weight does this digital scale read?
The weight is 2177
